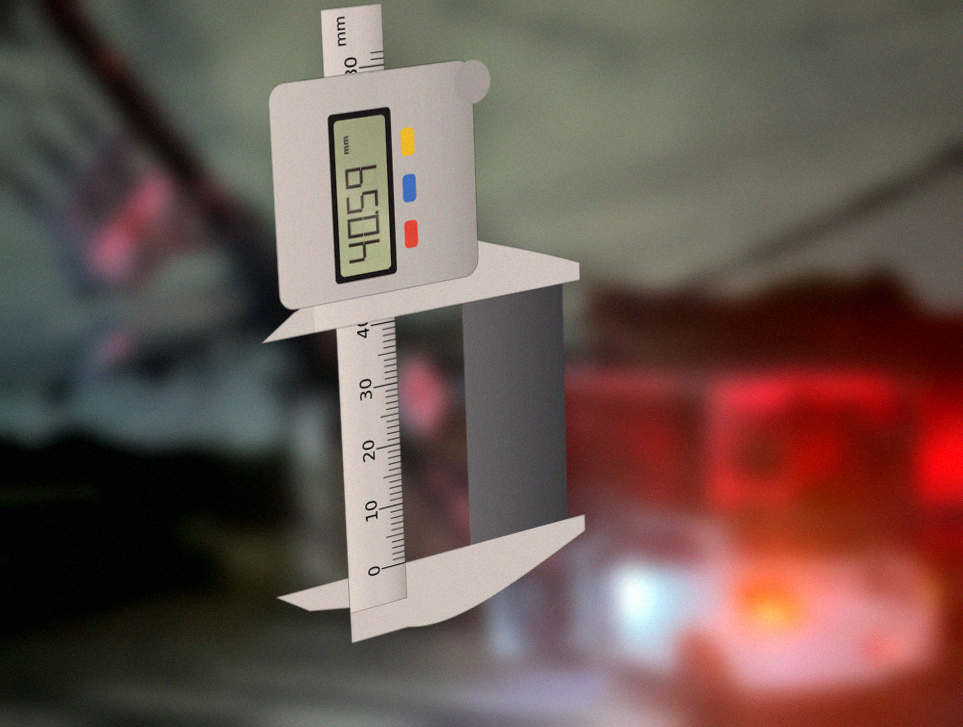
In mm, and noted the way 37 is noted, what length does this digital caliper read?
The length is 40.59
